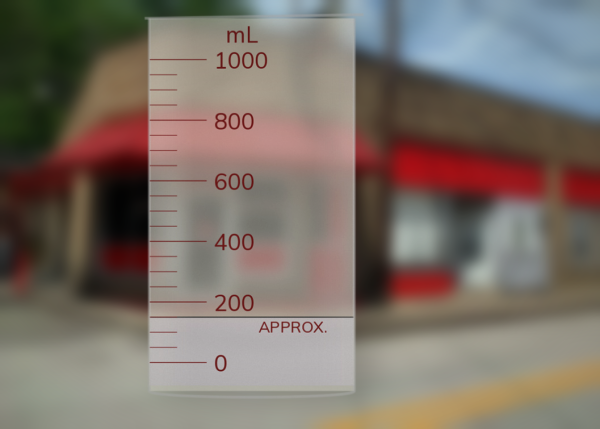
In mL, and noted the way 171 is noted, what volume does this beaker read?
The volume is 150
